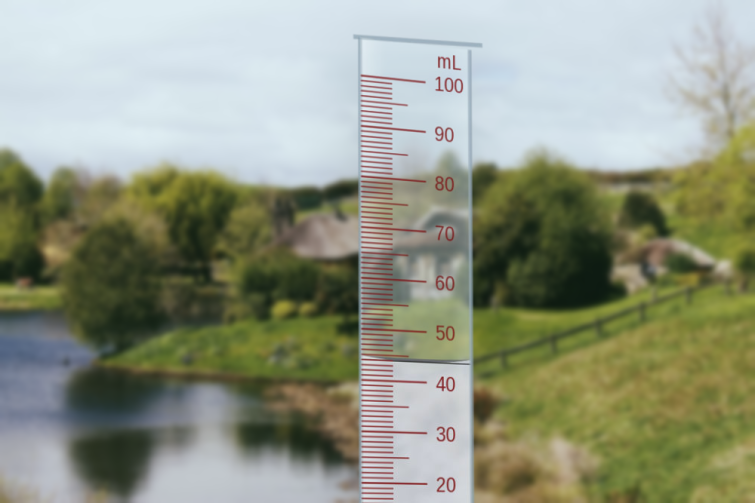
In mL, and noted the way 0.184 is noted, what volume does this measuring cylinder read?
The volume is 44
